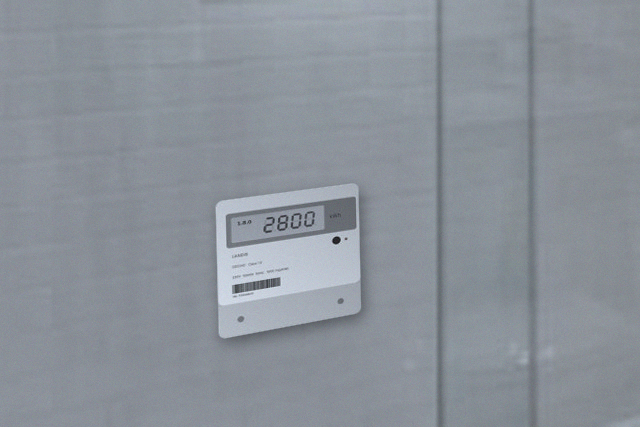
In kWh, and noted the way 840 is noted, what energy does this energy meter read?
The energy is 2800
